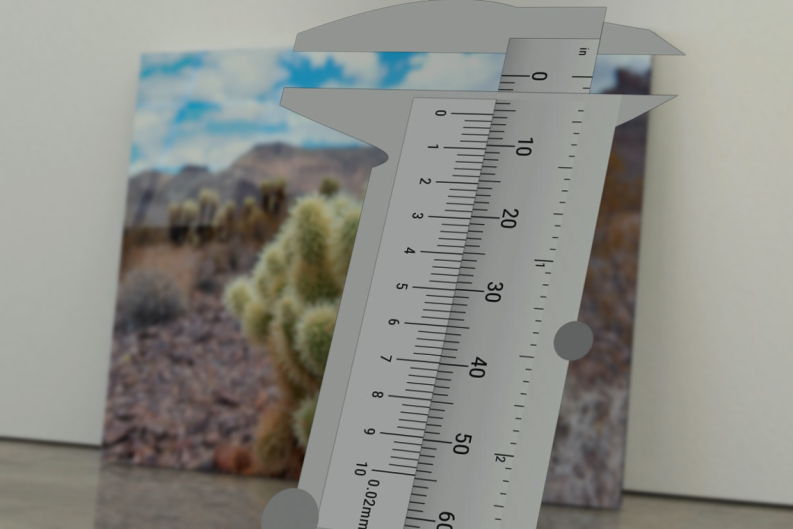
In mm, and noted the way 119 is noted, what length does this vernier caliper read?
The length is 5.6
